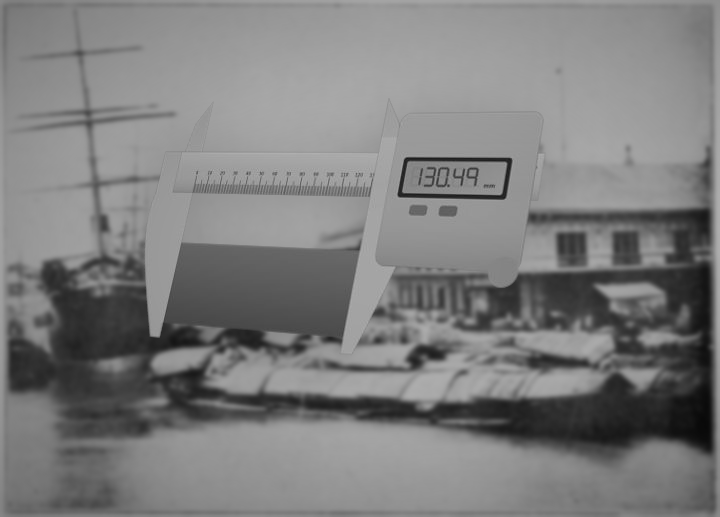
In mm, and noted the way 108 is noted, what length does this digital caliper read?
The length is 130.49
